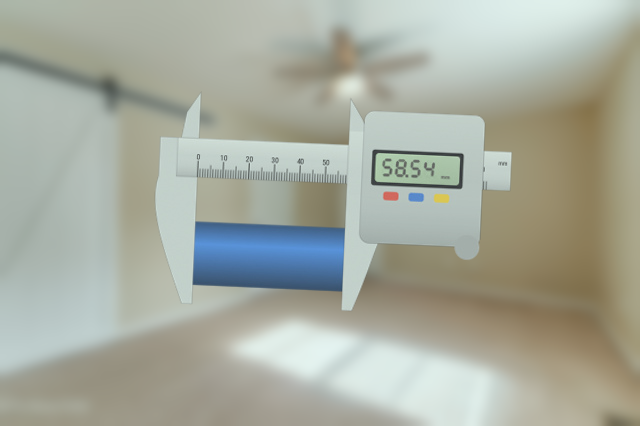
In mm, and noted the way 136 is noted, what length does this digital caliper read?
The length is 58.54
